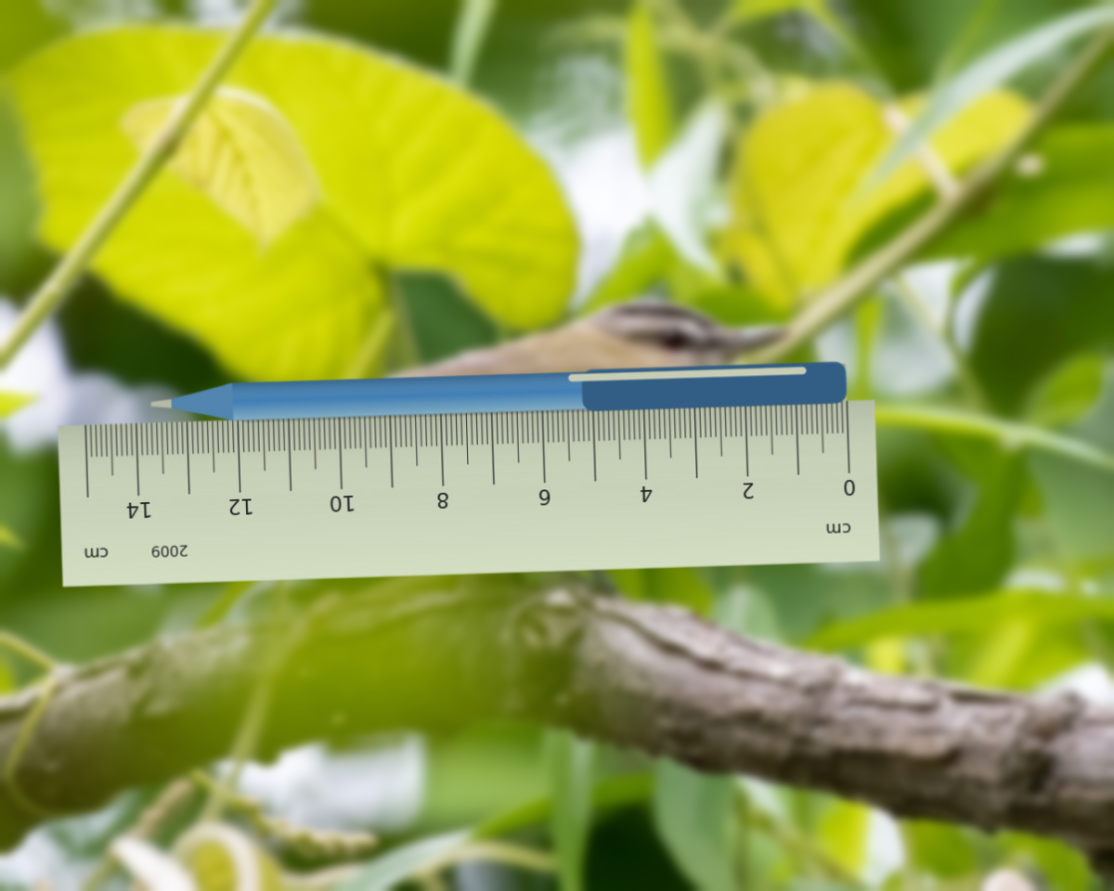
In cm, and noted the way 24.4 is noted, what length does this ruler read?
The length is 13.7
